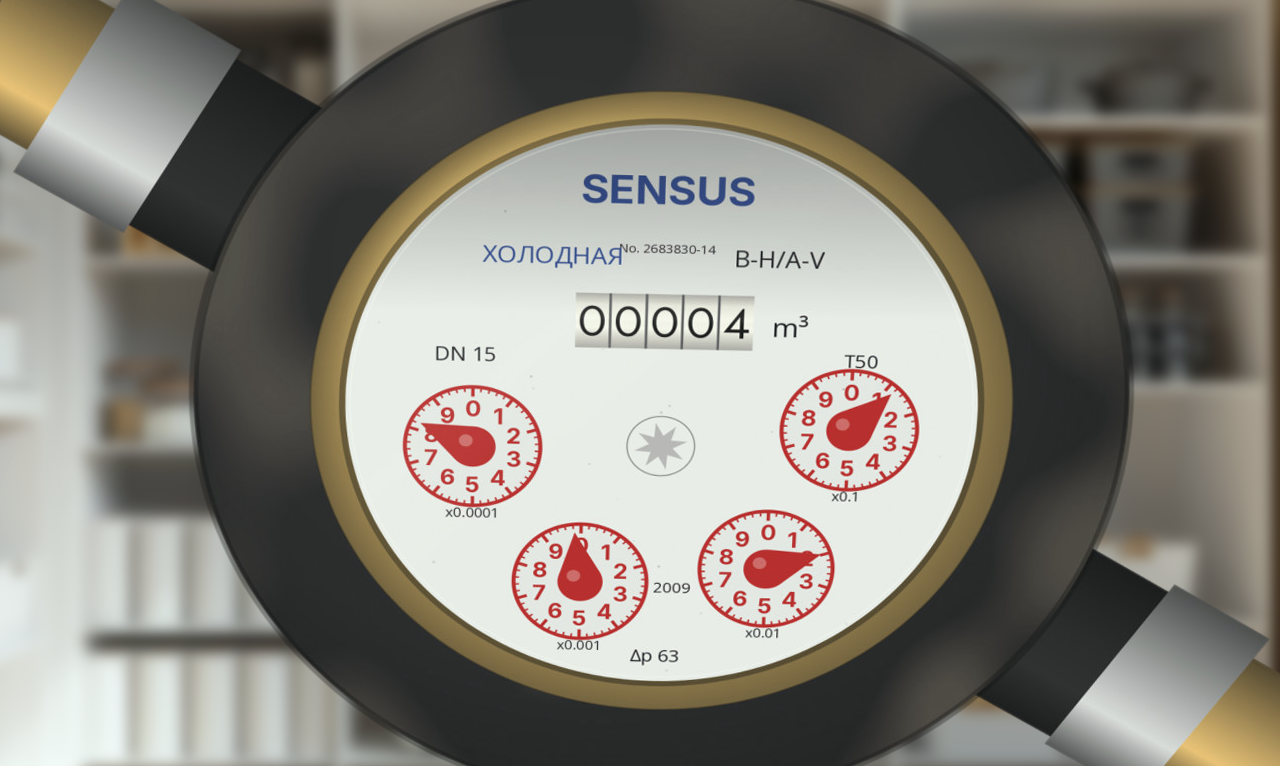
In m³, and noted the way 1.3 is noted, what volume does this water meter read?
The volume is 4.1198
